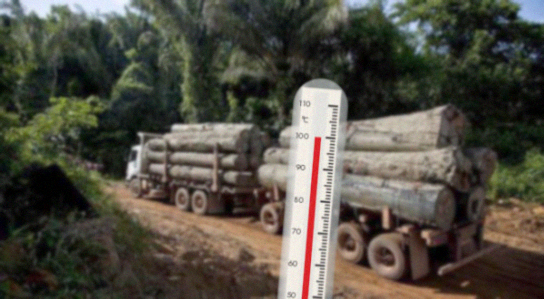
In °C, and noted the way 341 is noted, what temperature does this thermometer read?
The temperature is 100
